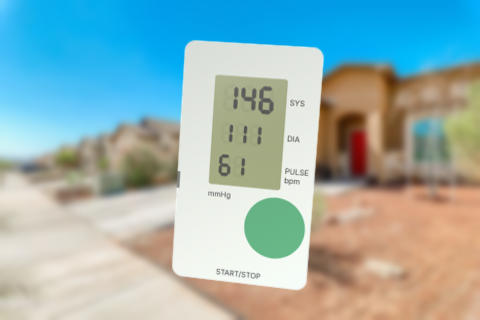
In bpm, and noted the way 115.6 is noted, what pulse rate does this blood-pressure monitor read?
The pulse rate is 61
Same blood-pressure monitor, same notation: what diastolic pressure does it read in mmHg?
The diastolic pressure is 111
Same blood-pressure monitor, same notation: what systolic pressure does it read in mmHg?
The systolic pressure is 146
